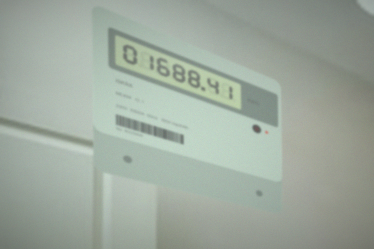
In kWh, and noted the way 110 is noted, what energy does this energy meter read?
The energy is 1688.41
